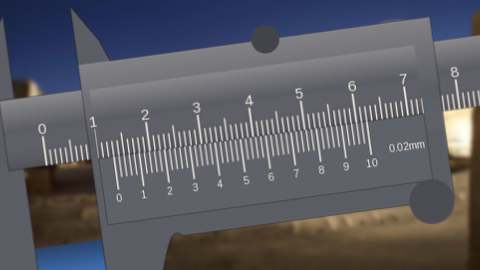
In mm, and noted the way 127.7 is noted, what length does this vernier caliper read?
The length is 13.0
